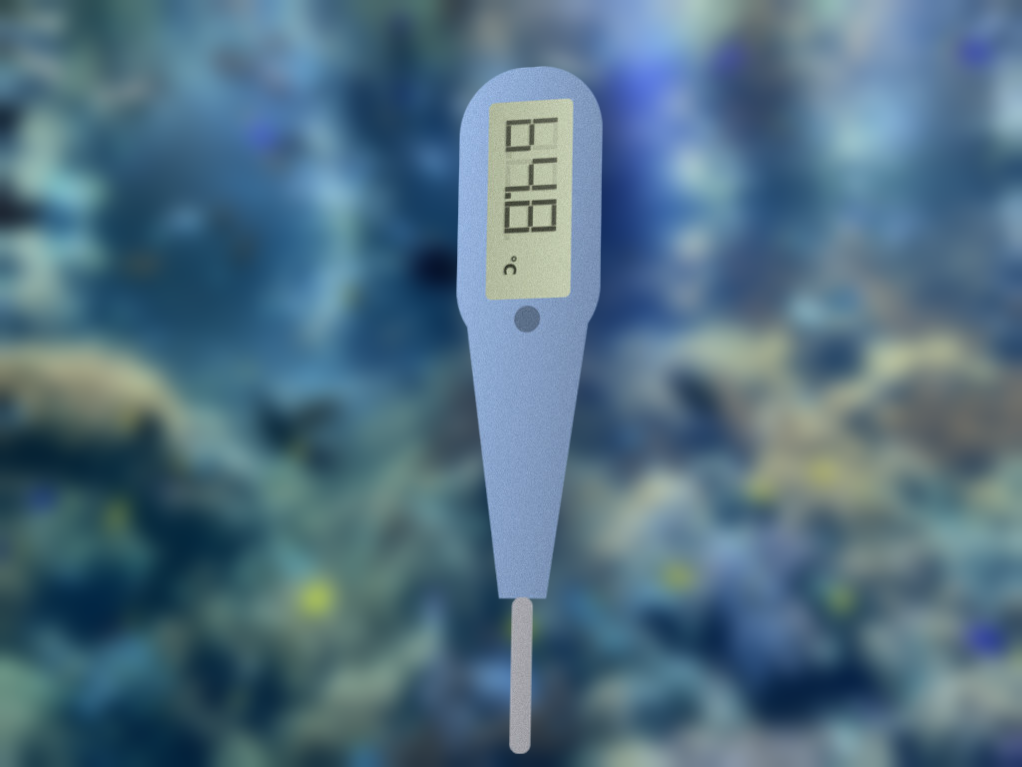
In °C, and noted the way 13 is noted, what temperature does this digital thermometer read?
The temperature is 64.8
